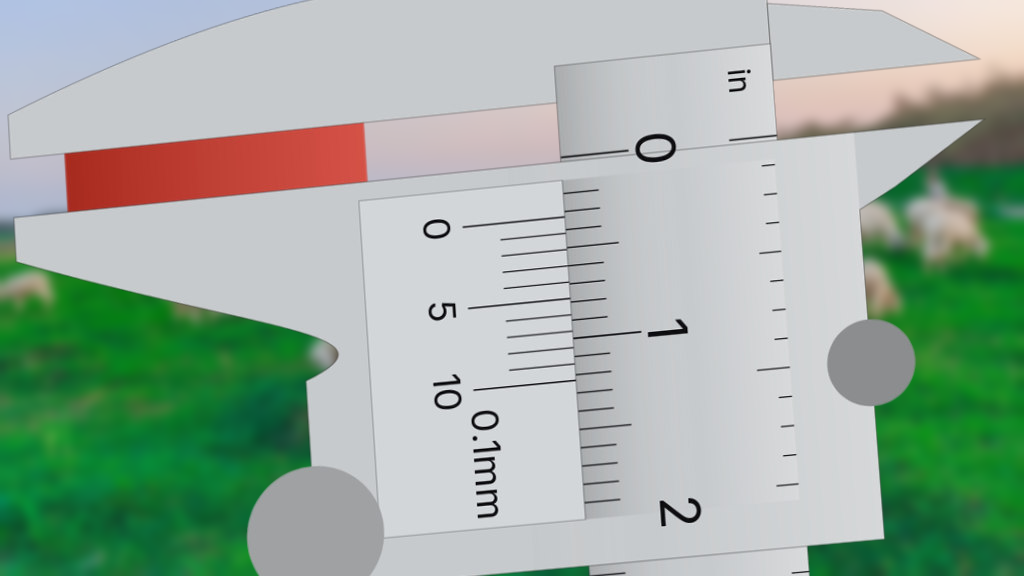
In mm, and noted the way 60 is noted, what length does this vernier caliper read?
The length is 3.3
